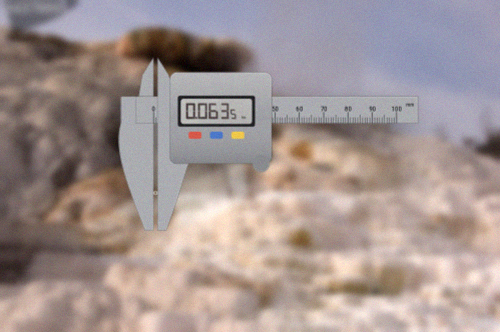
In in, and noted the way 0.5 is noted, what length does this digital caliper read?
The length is 0.0635
